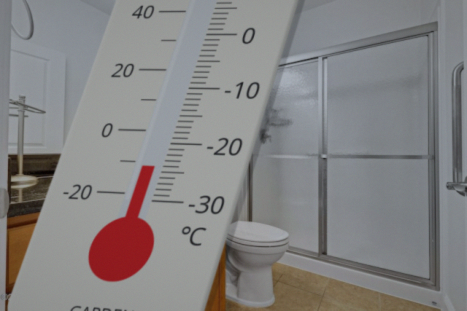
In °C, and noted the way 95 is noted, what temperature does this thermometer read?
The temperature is -24
